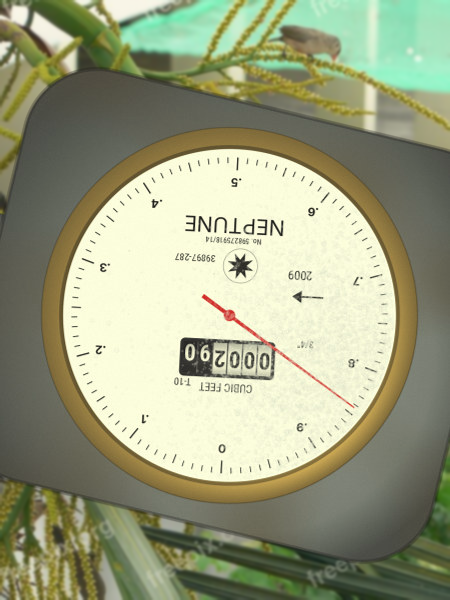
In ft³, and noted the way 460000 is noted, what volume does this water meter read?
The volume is 289.84
